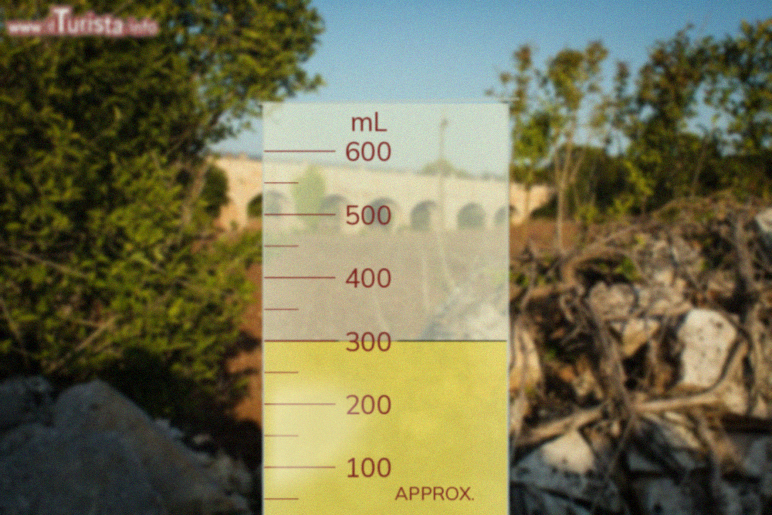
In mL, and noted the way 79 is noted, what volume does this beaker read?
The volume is 300
